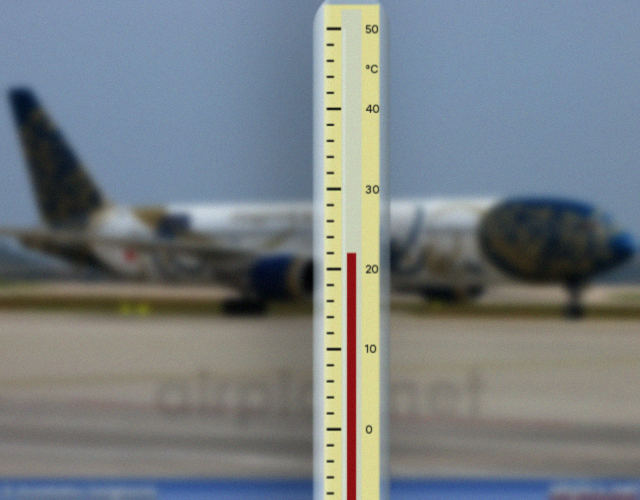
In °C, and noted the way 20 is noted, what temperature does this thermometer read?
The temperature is 22
